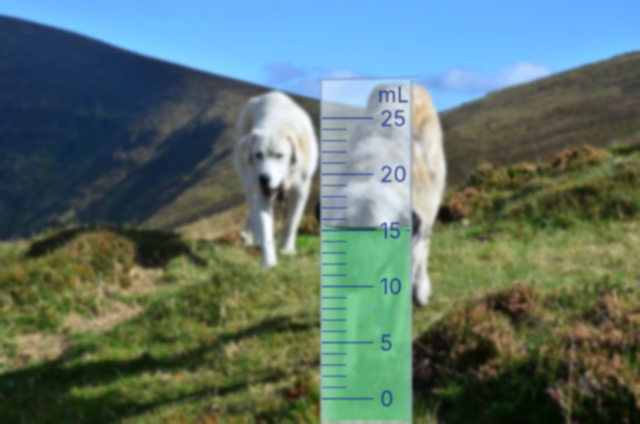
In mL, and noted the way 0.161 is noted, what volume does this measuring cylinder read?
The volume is 15
